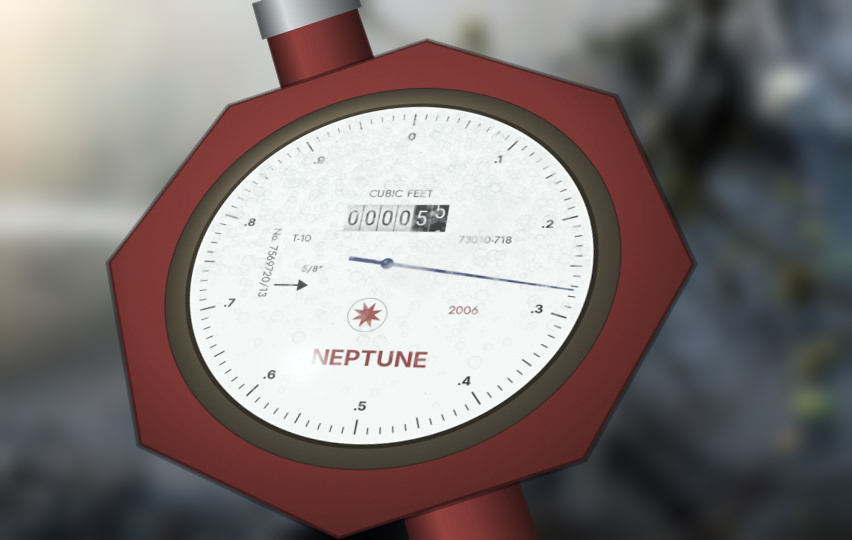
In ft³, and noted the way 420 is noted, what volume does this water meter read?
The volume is 55.27
